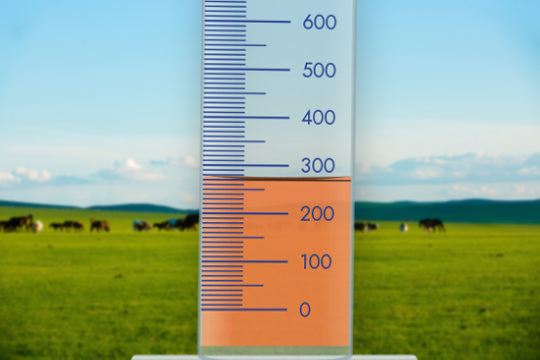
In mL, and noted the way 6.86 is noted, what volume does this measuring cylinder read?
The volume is 270
